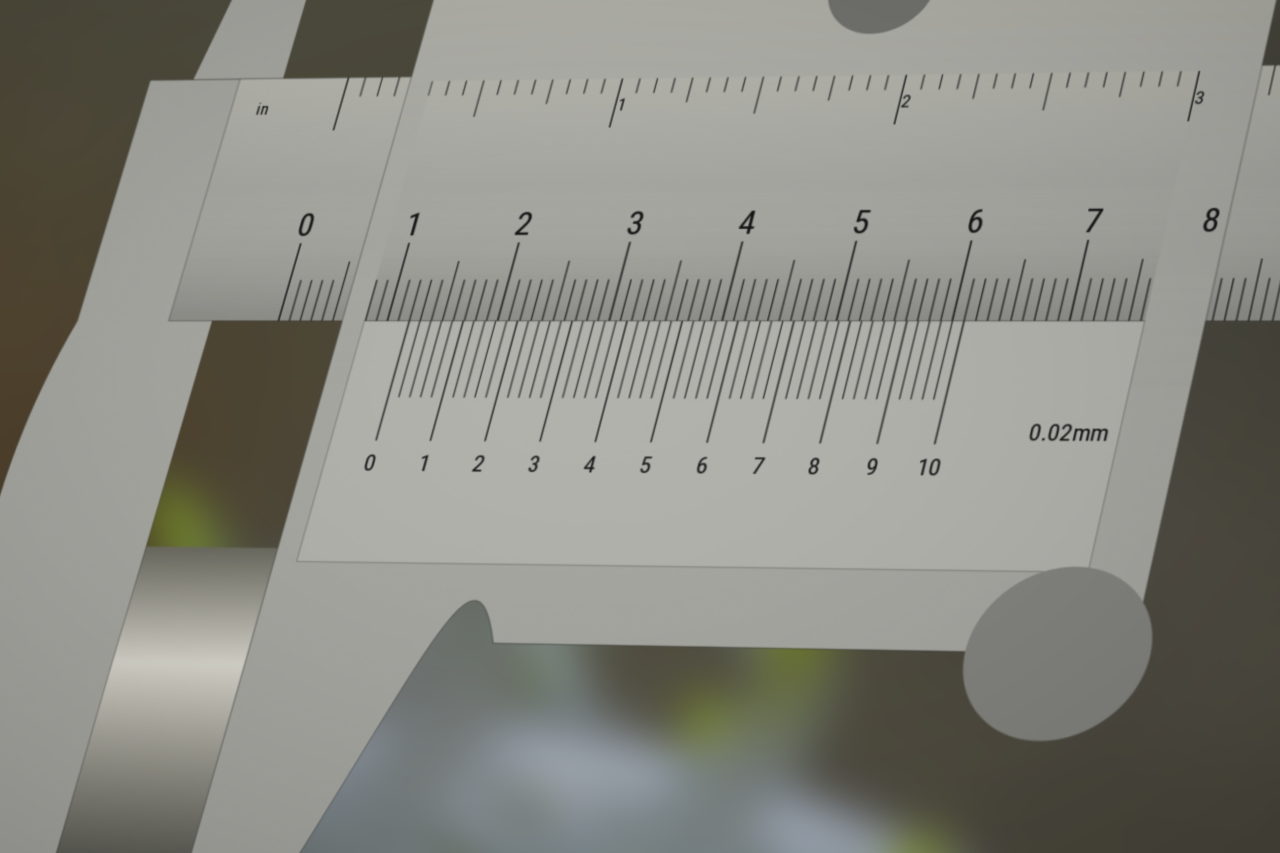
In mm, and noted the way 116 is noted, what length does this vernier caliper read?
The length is 12.0
